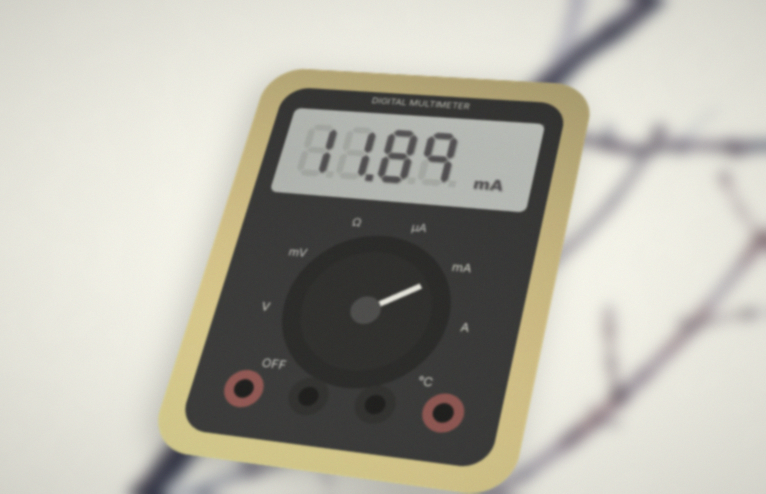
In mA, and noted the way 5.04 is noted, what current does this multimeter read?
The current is 11.89
